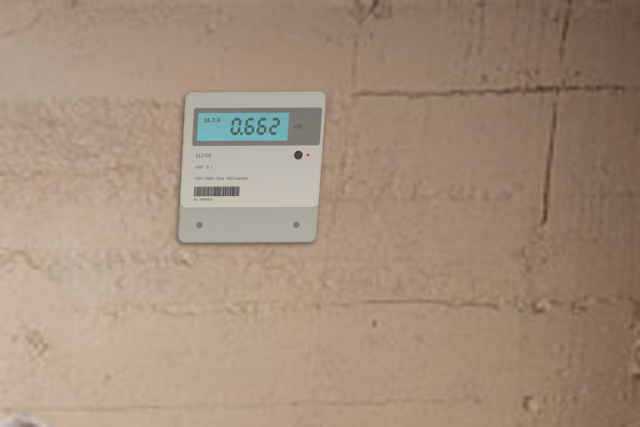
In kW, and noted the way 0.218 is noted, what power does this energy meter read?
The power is 0.662
